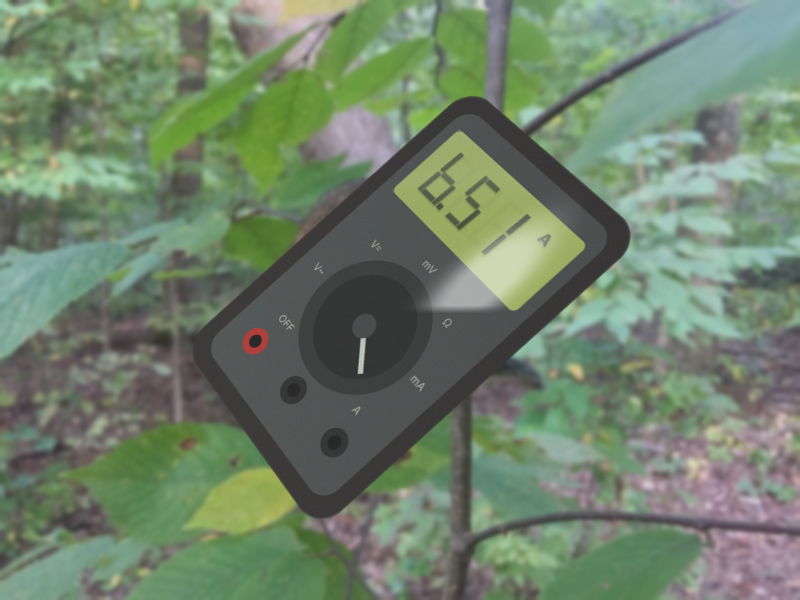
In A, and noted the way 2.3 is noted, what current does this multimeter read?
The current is 6.51
